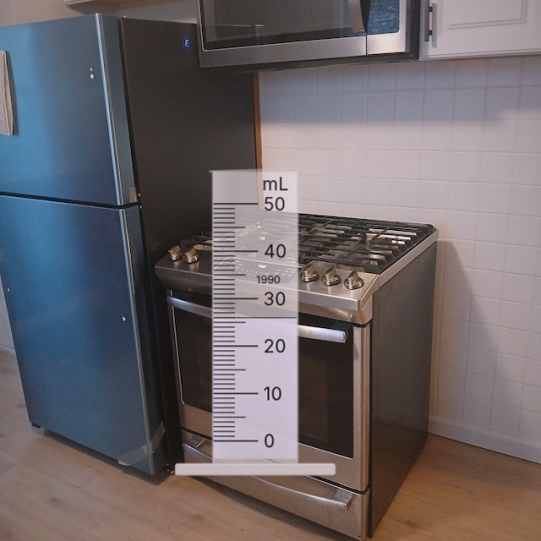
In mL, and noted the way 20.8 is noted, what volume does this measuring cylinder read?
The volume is 26
